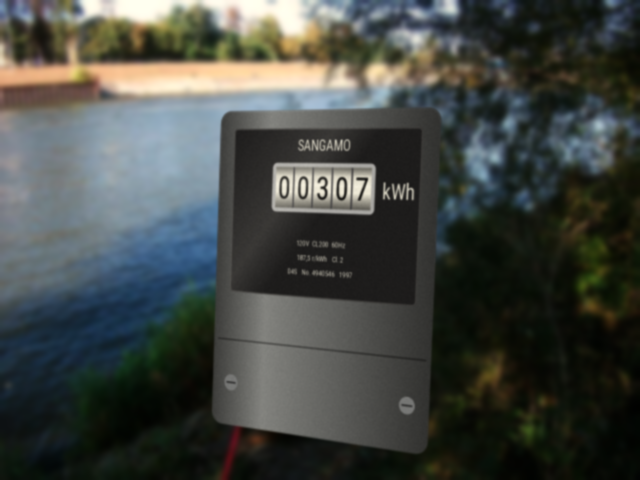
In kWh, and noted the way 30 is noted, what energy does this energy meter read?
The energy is 307
